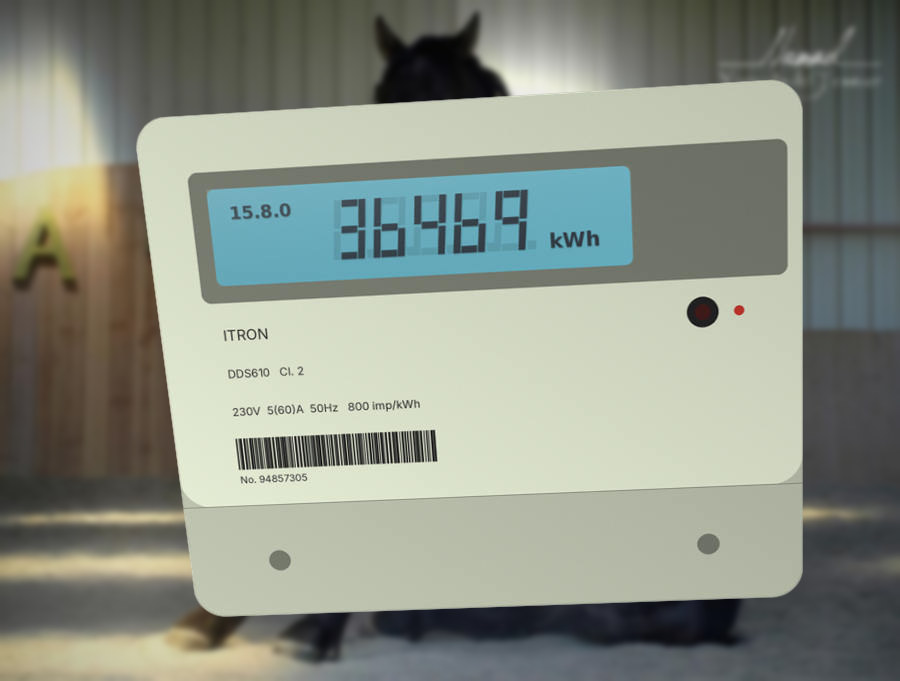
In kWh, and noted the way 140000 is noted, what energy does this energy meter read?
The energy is 36469
